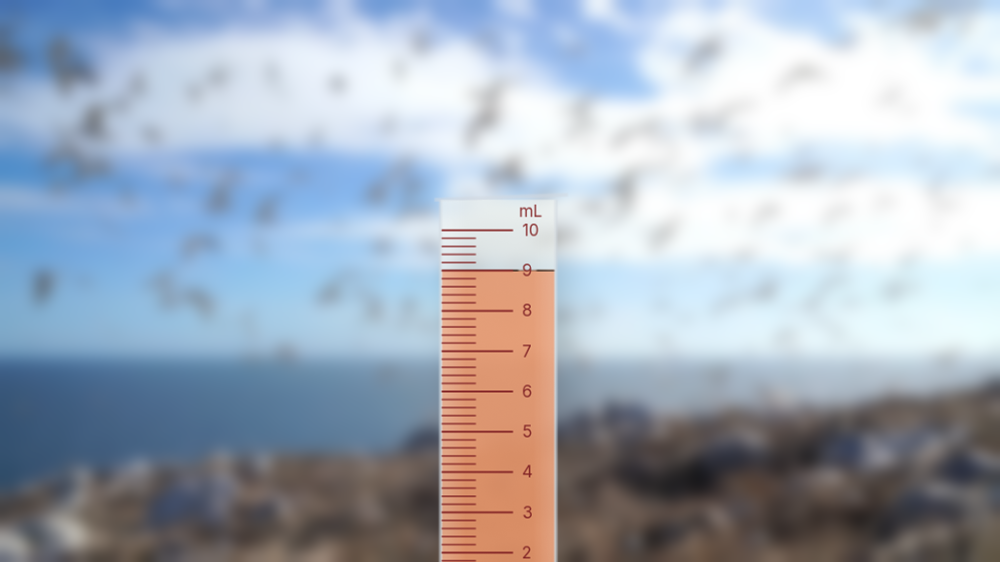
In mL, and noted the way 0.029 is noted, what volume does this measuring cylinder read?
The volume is 9
